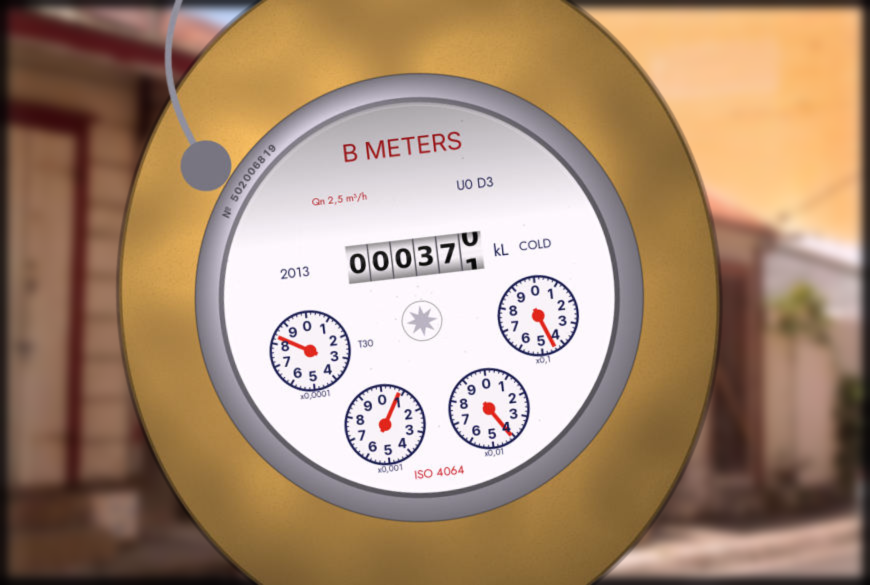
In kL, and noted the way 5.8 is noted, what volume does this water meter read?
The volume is 370.4408
